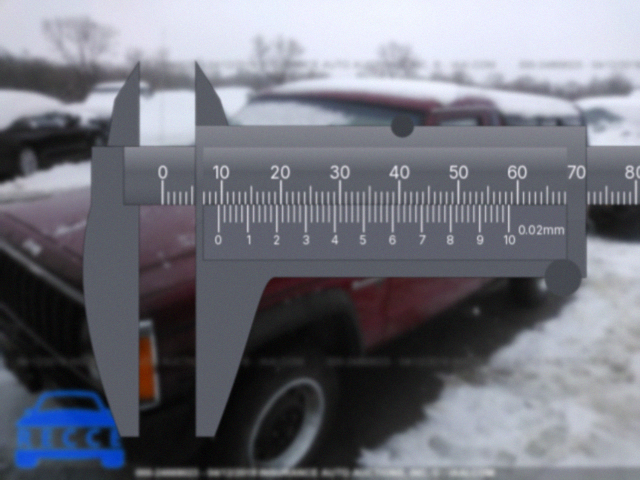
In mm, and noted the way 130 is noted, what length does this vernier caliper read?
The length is 9.5
